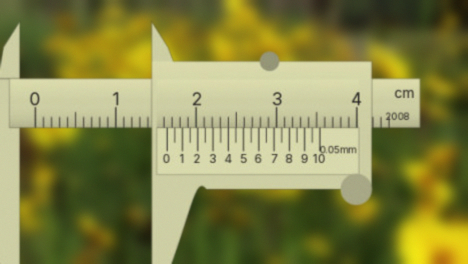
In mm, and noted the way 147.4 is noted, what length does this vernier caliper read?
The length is 16.4
